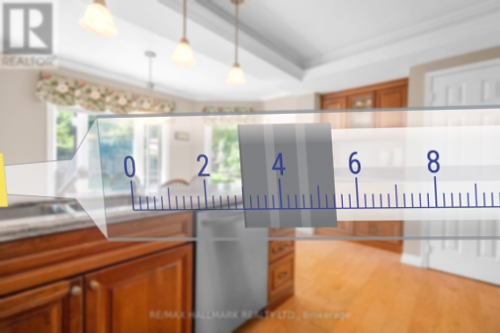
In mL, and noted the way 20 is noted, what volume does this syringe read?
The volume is 3
